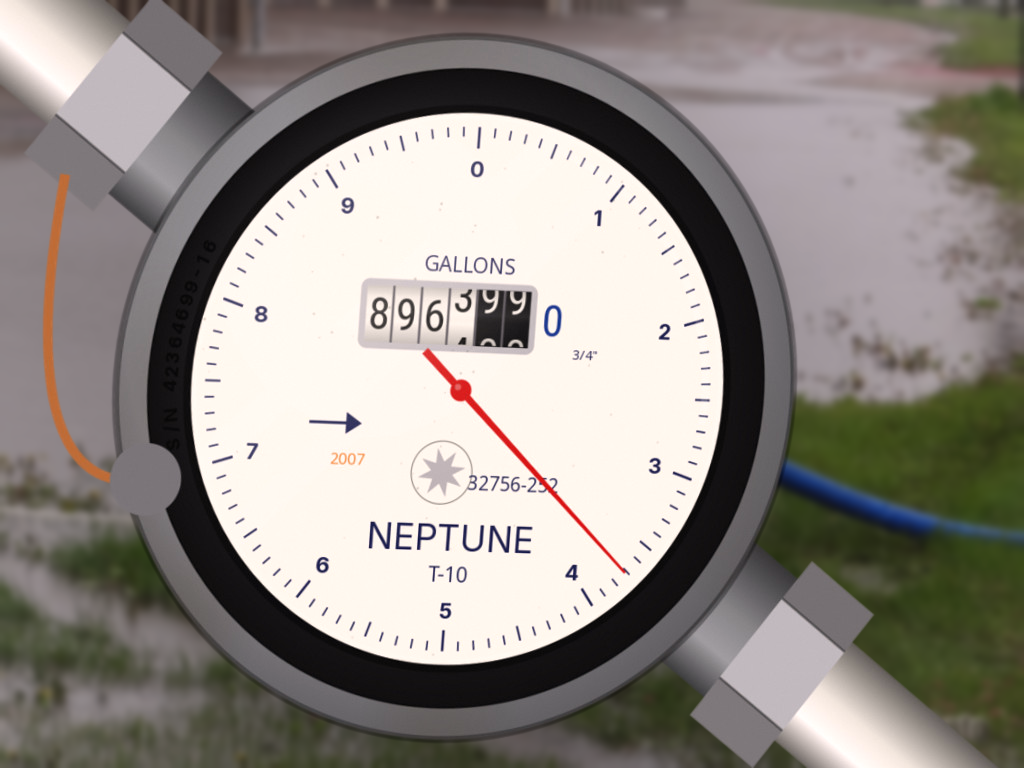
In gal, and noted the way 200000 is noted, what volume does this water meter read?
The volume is 8963993.7
